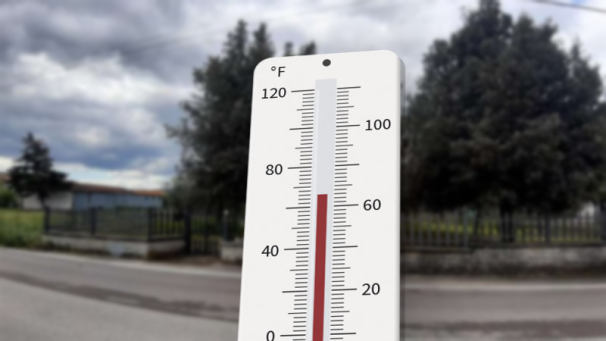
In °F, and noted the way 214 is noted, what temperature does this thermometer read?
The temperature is 66
